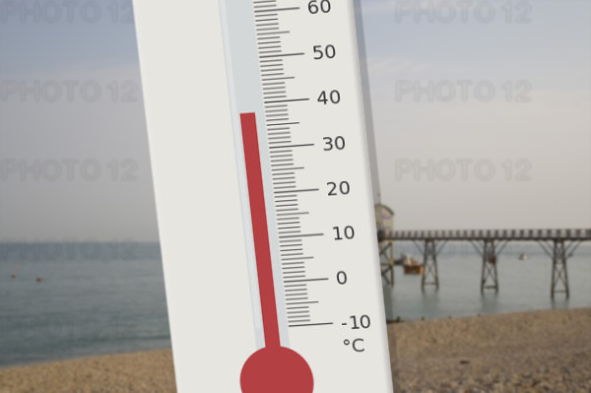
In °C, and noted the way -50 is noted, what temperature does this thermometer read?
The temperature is 38
